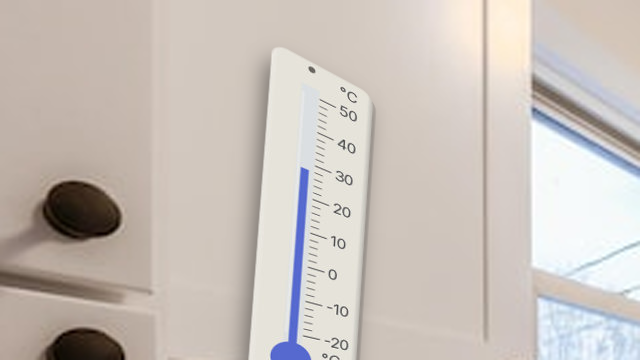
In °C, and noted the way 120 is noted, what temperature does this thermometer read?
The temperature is 28
